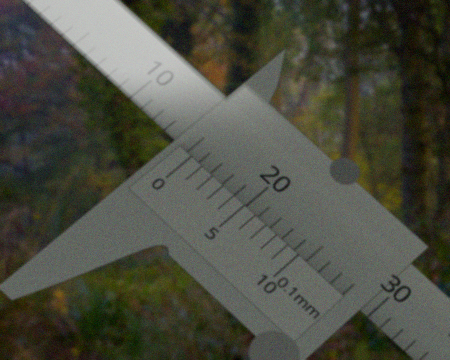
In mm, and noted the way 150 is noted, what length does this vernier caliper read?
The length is 15.4
